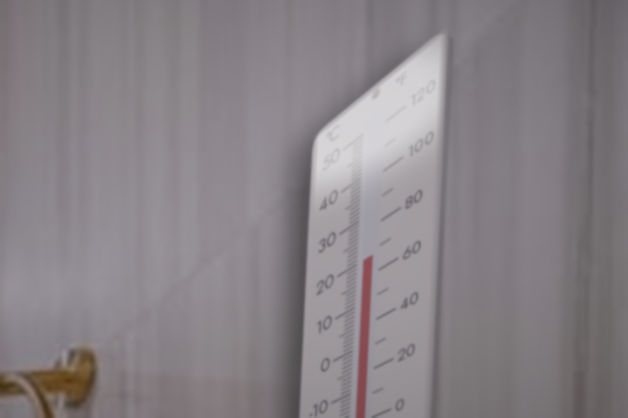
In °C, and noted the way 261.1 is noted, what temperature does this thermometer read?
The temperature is 20
